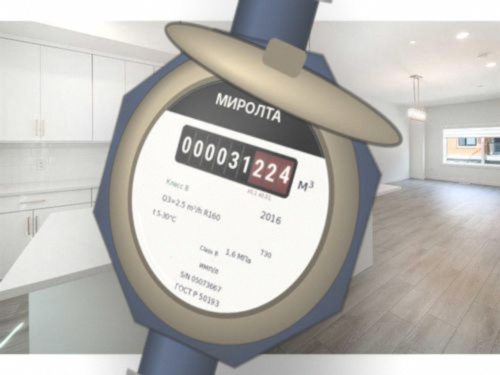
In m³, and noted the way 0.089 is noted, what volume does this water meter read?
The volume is 31.224
